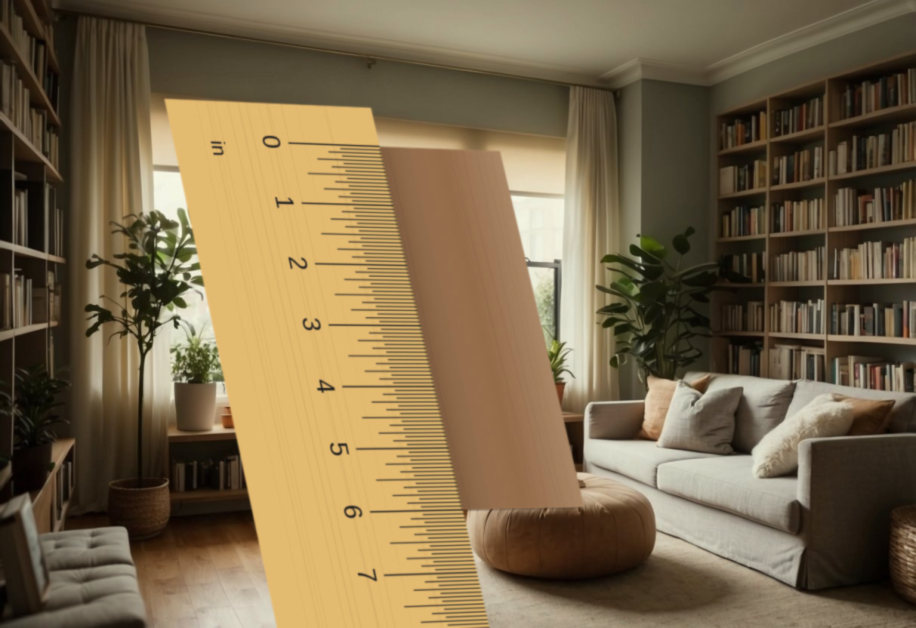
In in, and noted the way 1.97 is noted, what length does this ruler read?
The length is 6
